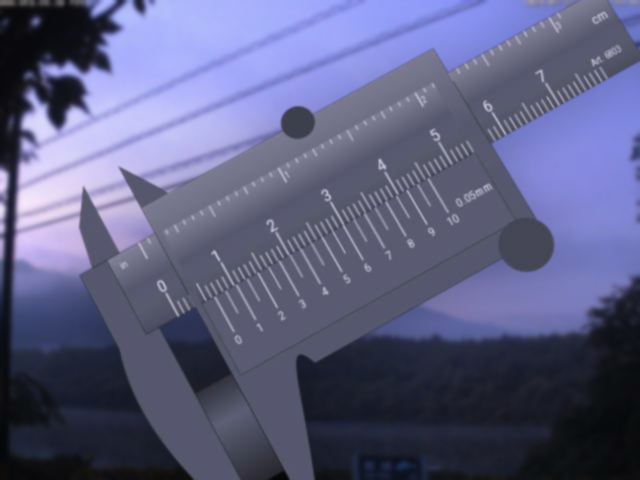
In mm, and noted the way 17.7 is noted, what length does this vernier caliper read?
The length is 6.5
